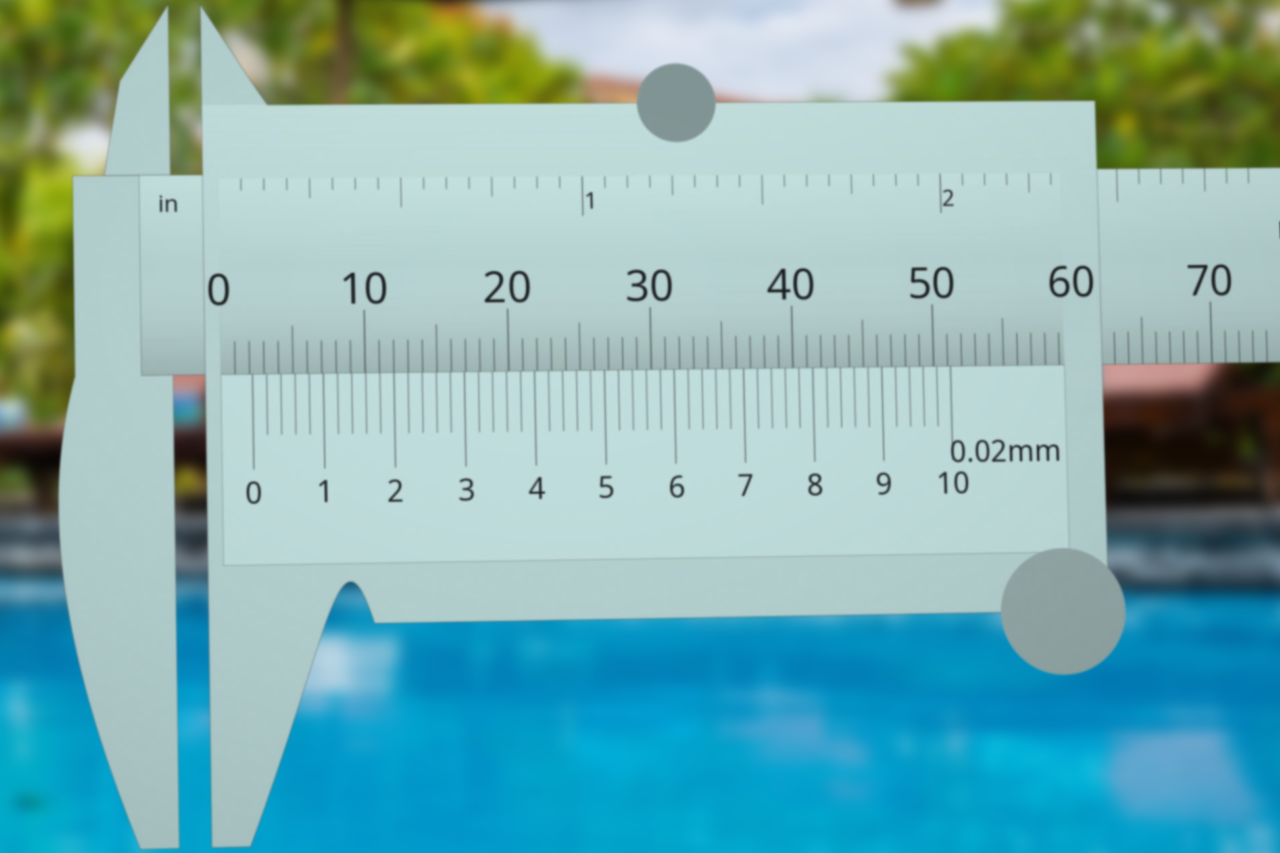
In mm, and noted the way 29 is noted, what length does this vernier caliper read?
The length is 2.2
